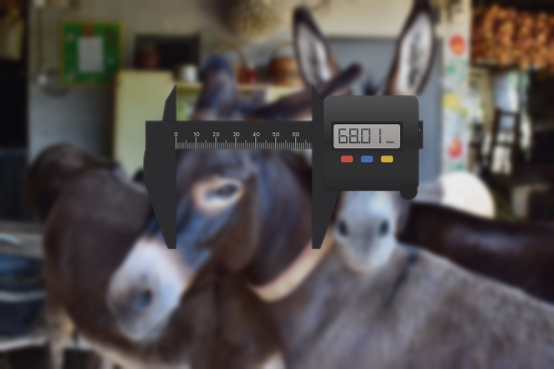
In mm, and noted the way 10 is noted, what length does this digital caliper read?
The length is 68.01
